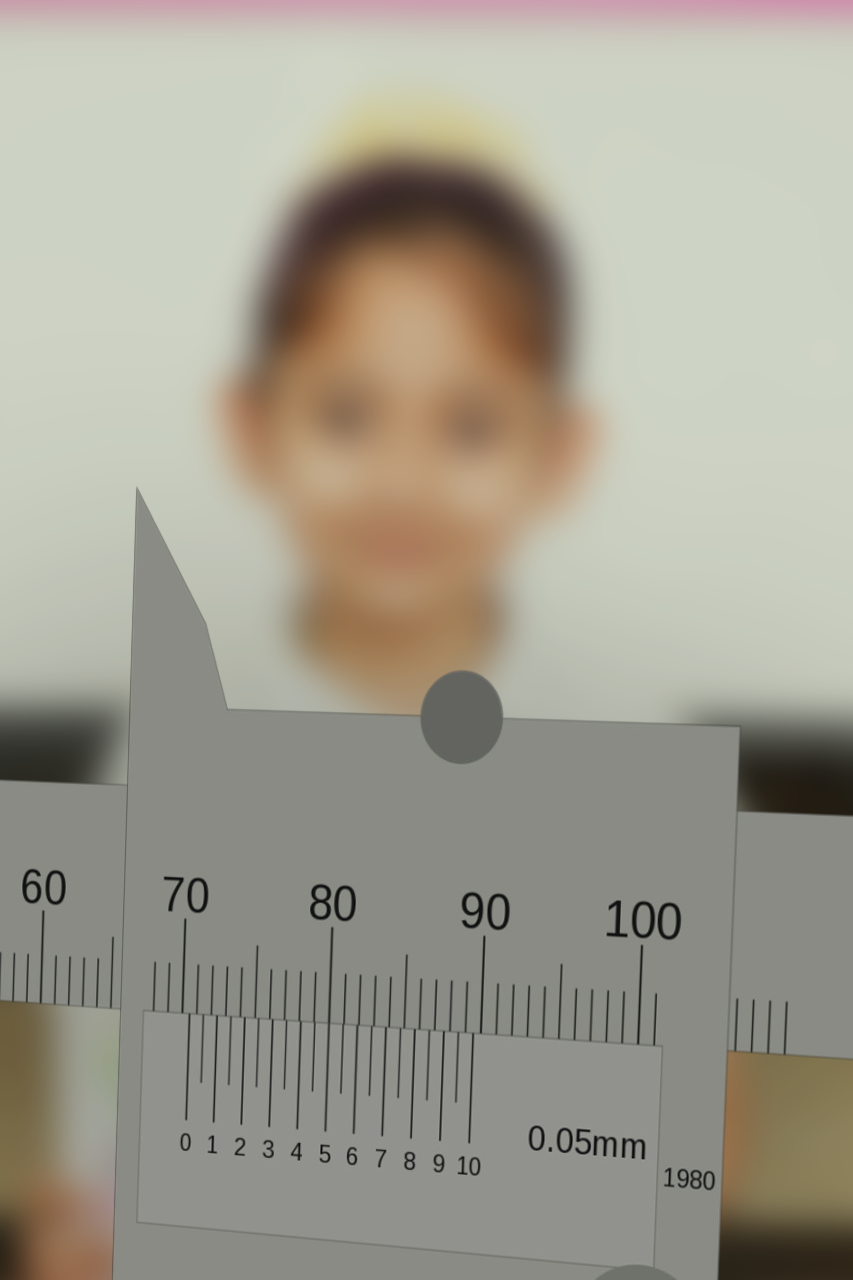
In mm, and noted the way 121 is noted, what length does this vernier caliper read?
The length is 70.5
